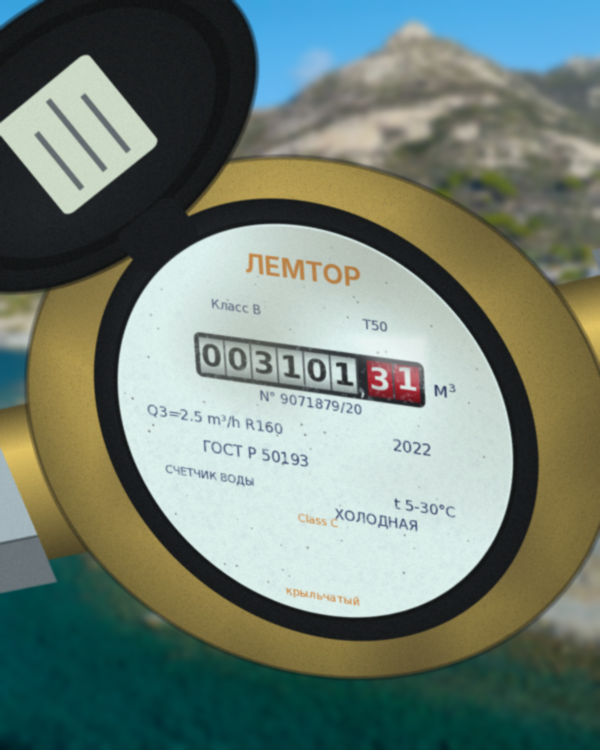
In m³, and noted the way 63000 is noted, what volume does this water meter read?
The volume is 3101.31
